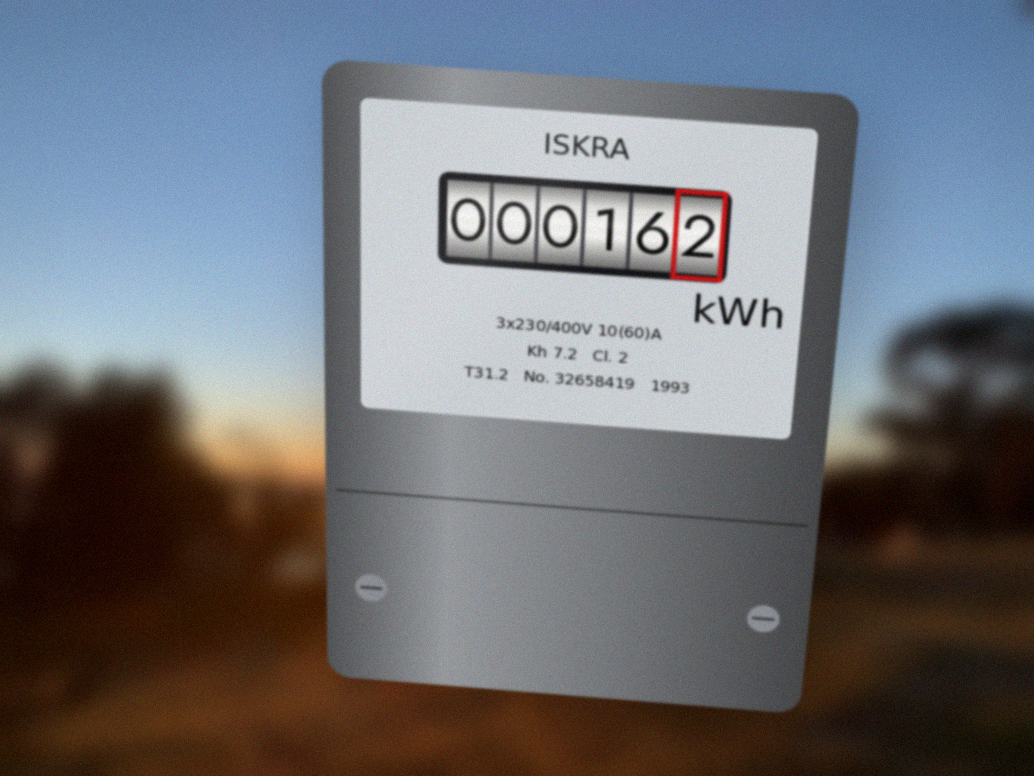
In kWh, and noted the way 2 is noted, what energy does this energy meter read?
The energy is 16.2
